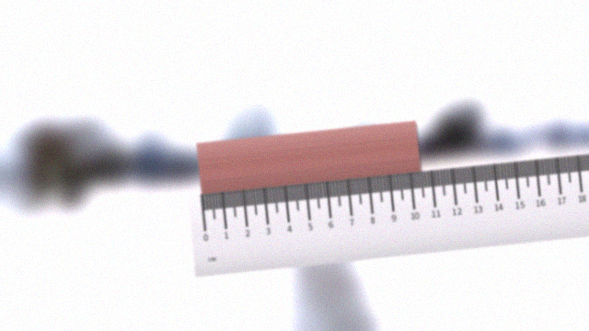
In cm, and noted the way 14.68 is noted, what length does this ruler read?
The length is 10.5
